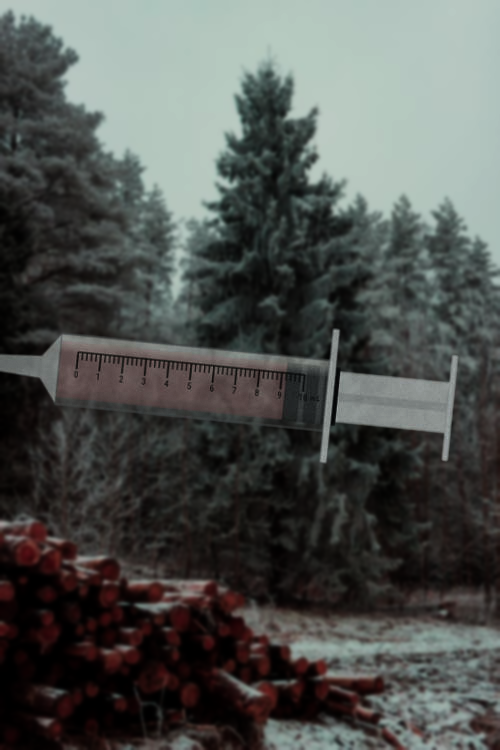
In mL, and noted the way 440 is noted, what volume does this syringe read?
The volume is 9.2
